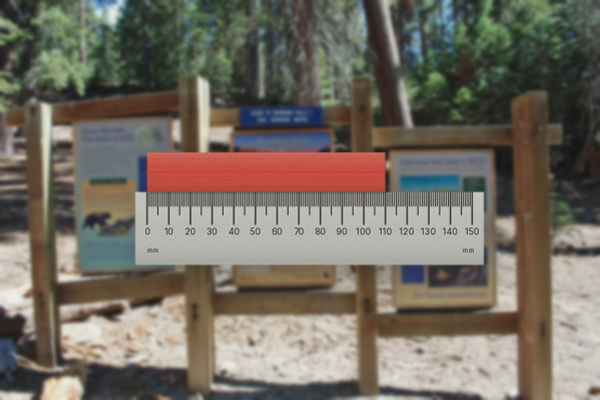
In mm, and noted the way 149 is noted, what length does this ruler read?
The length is 110
